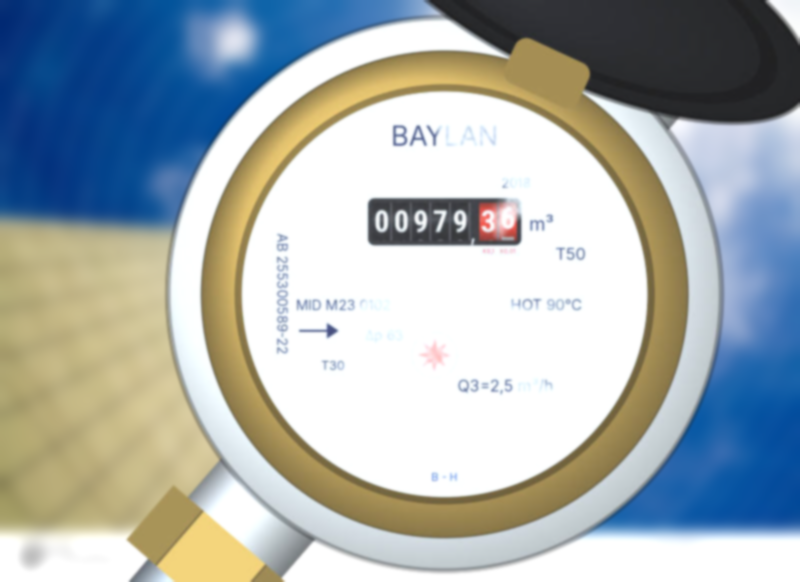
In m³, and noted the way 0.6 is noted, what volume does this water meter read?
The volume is 979.36
